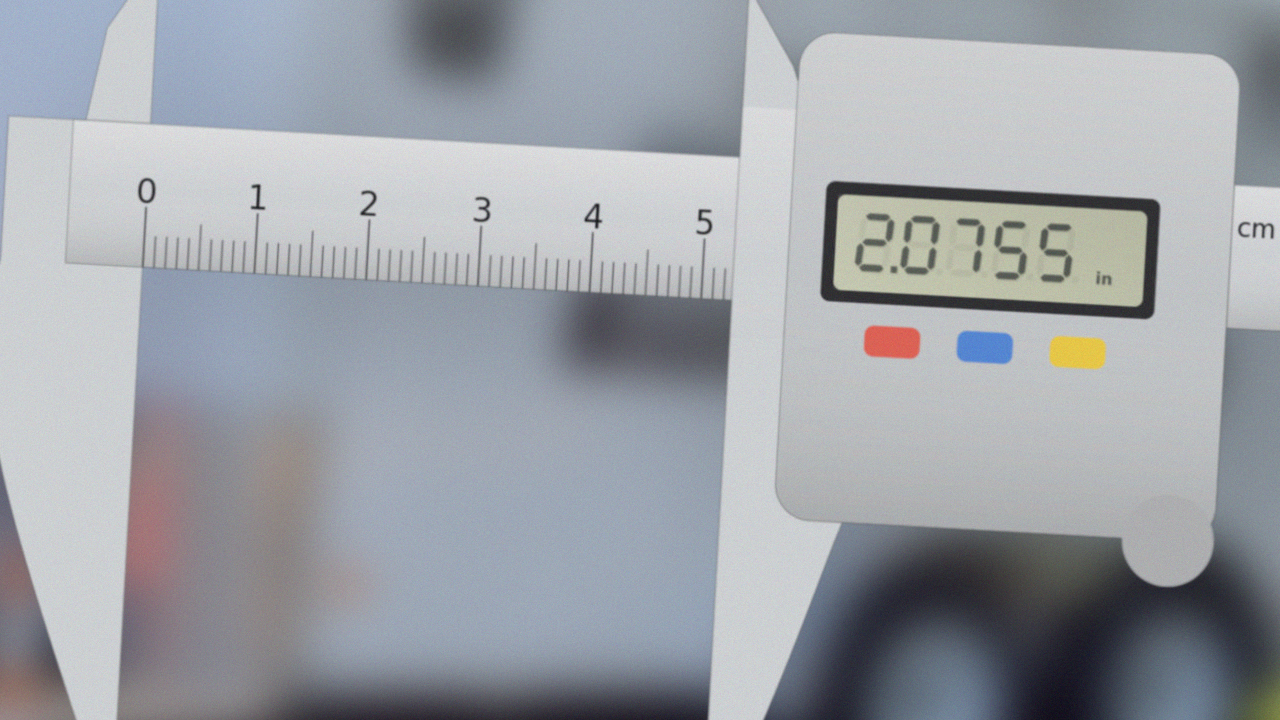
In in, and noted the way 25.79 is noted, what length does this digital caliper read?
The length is 2.0755
